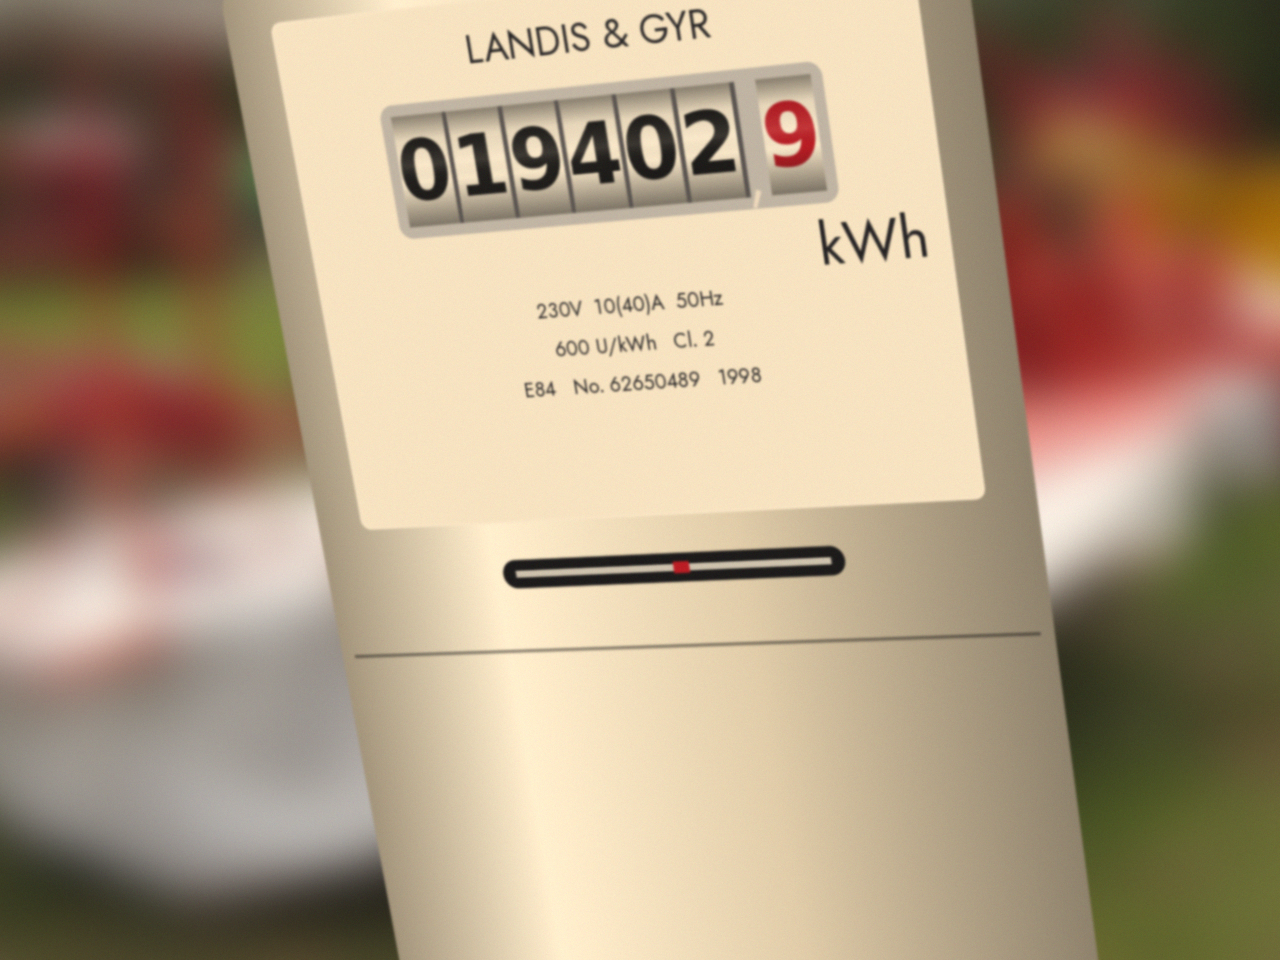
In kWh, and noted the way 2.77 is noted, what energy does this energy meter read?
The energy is 19402.9
